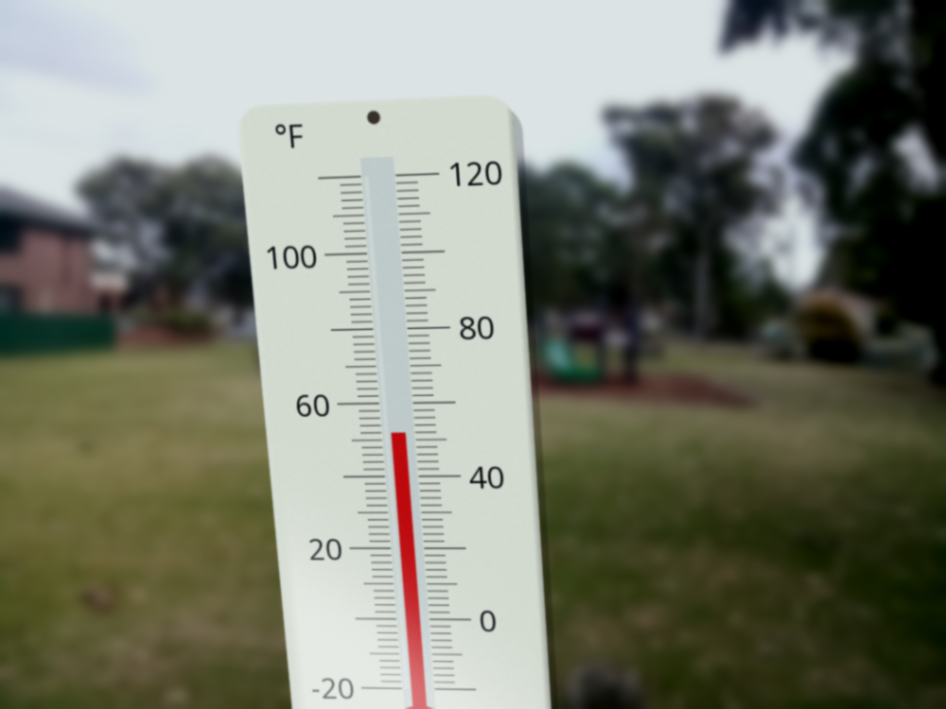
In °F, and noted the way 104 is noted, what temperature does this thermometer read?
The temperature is 52
